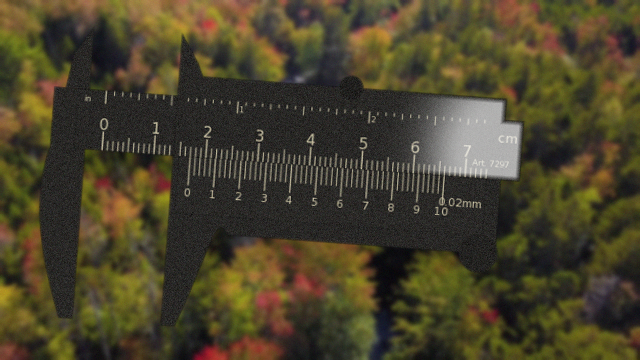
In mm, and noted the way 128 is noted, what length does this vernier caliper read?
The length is 17.0
